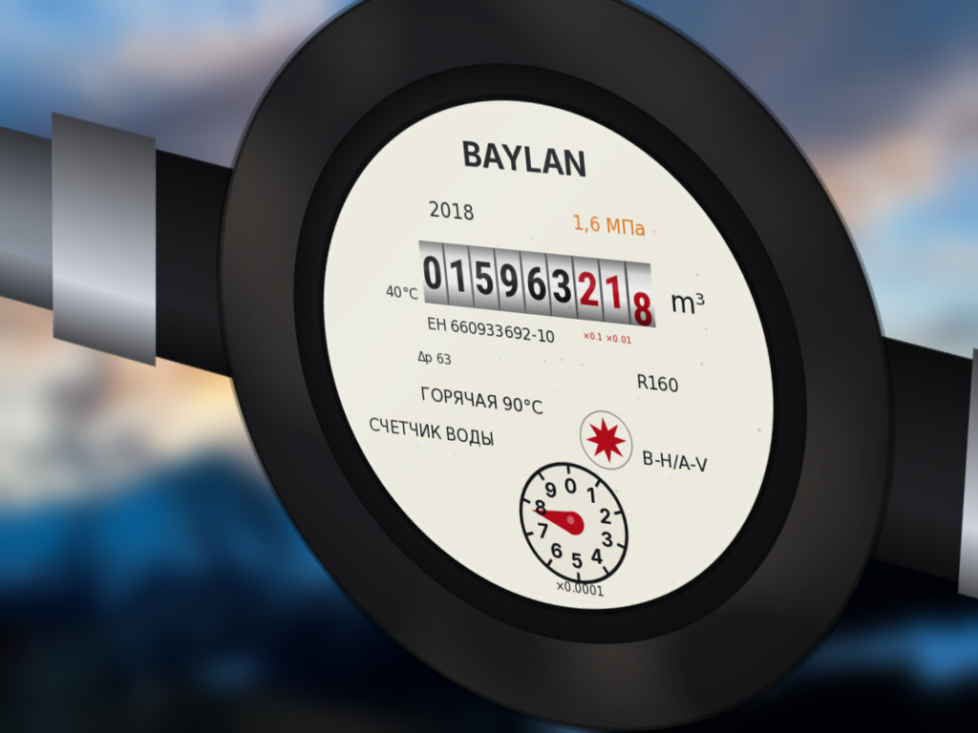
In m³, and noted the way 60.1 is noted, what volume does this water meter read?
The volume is 15963.2177
